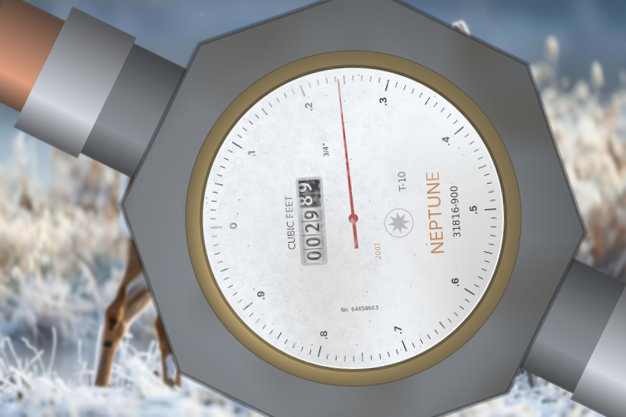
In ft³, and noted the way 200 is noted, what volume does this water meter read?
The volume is 2989.24
